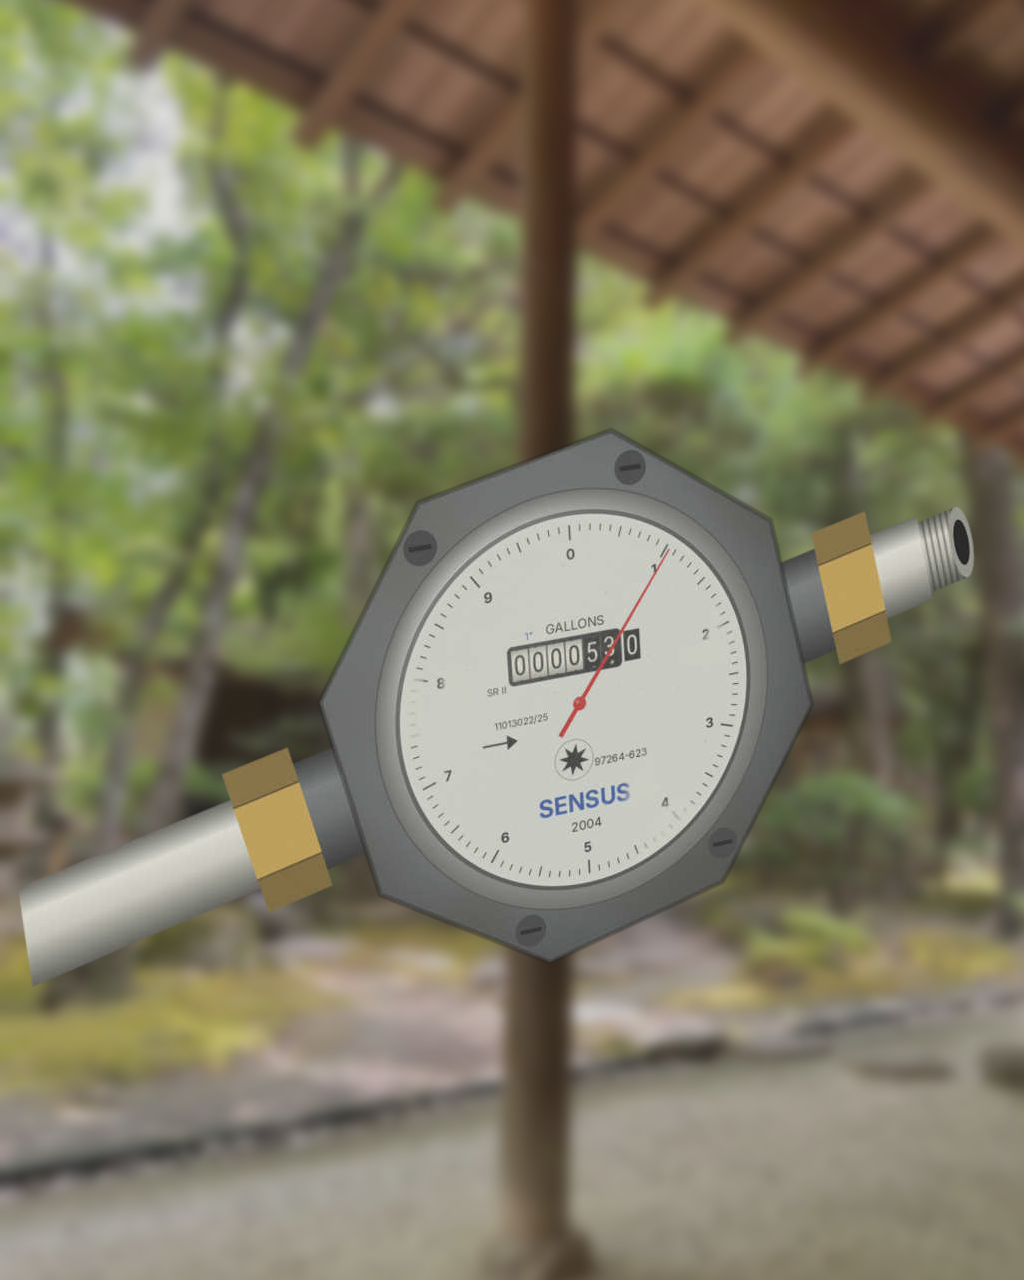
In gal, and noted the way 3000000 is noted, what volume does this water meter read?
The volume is 531.0
